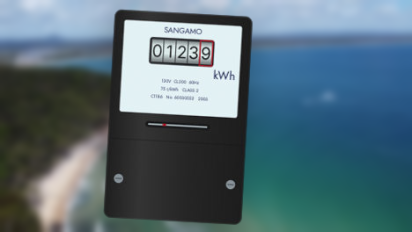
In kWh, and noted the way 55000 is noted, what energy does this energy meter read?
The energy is 123.9
